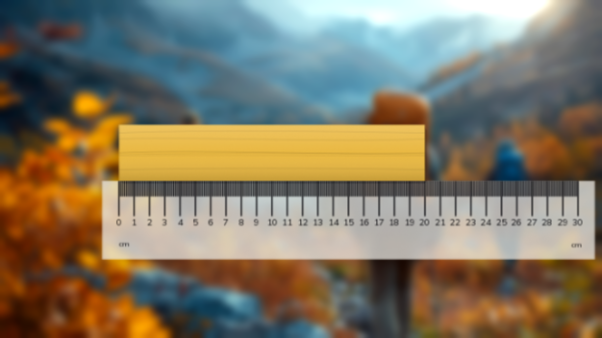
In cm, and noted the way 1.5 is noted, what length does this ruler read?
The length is 20
